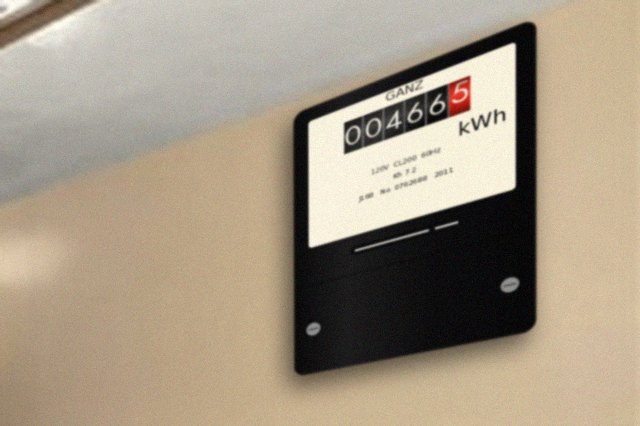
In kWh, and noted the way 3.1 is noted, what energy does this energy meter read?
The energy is 466.5
